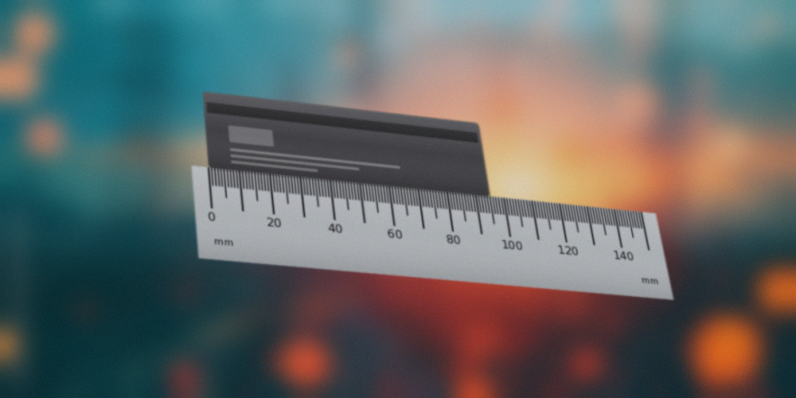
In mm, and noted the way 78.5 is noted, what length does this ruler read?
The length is 95
